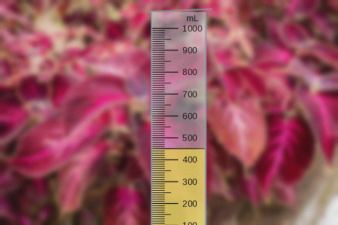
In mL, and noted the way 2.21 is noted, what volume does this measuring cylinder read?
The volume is 450
